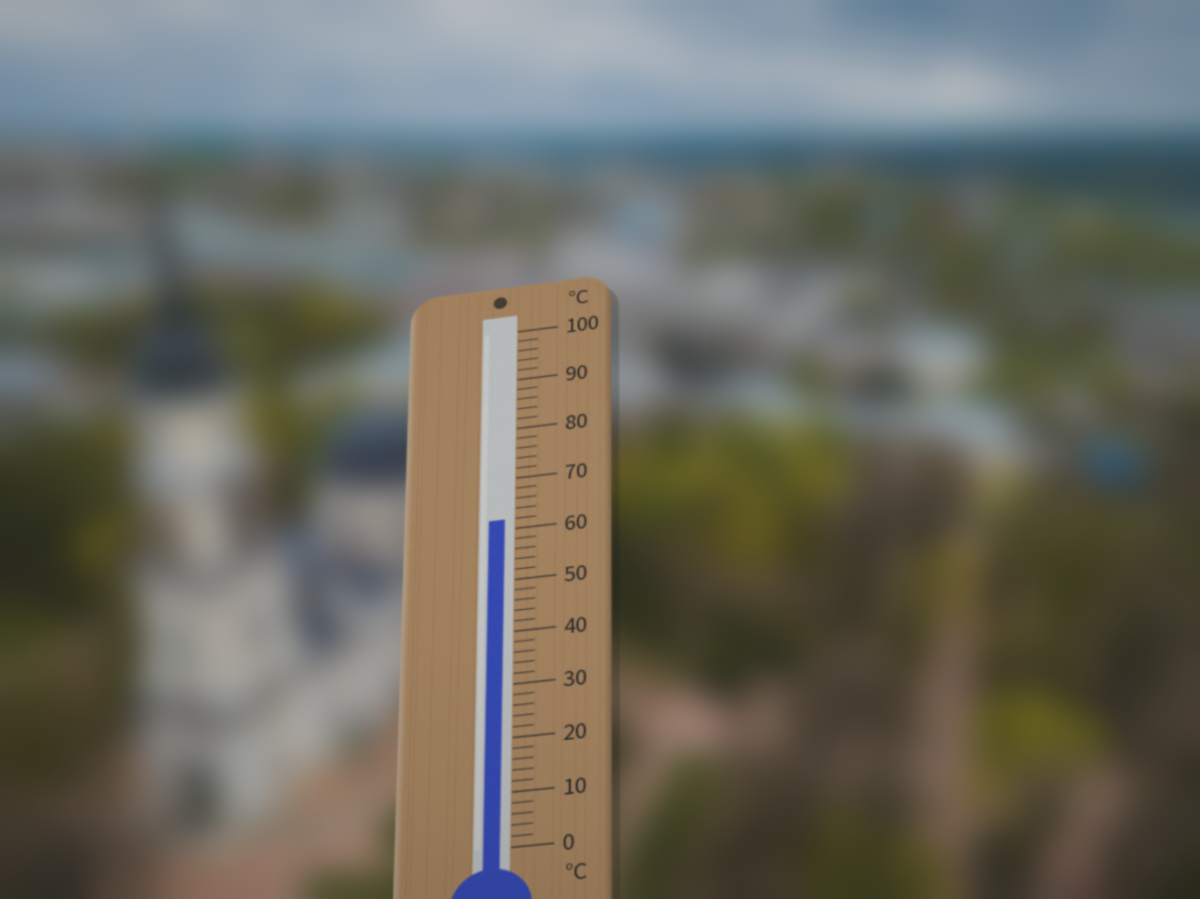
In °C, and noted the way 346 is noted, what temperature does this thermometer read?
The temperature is 62
